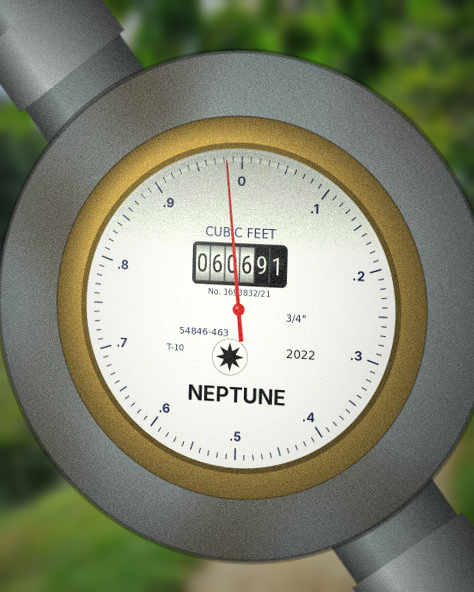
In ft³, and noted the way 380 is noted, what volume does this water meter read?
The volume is 60690.98
